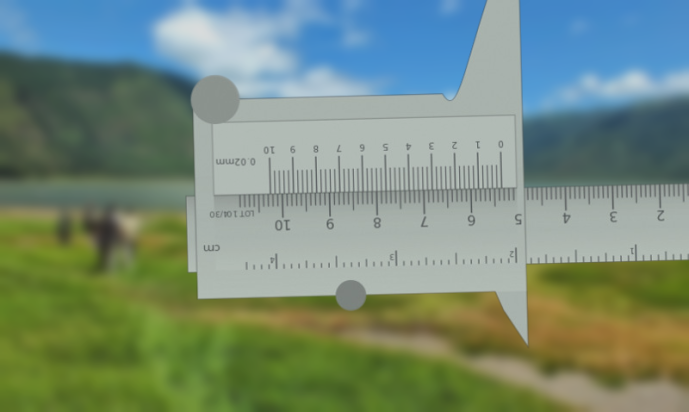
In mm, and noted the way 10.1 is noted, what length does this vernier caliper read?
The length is 53.5
